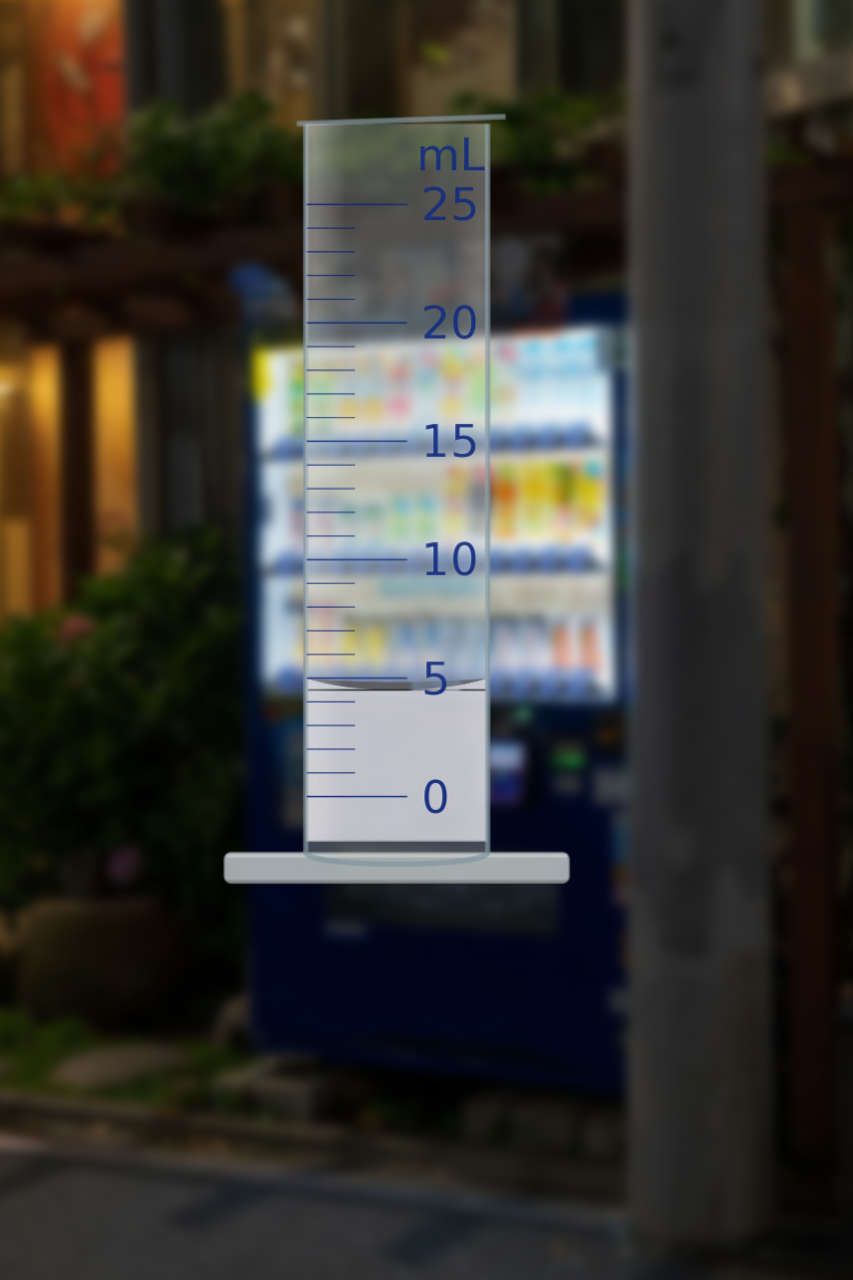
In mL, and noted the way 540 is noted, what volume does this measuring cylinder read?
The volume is 4.5
